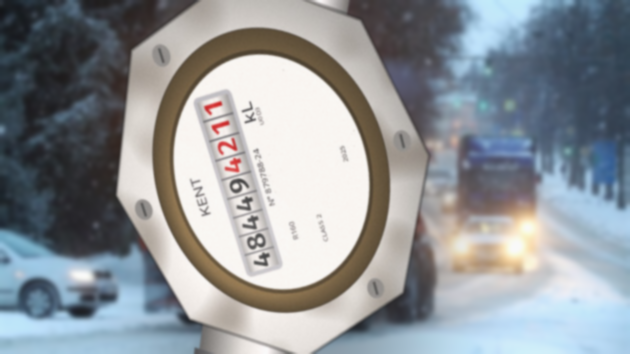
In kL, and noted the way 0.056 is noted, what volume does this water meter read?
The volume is 48449.4211
